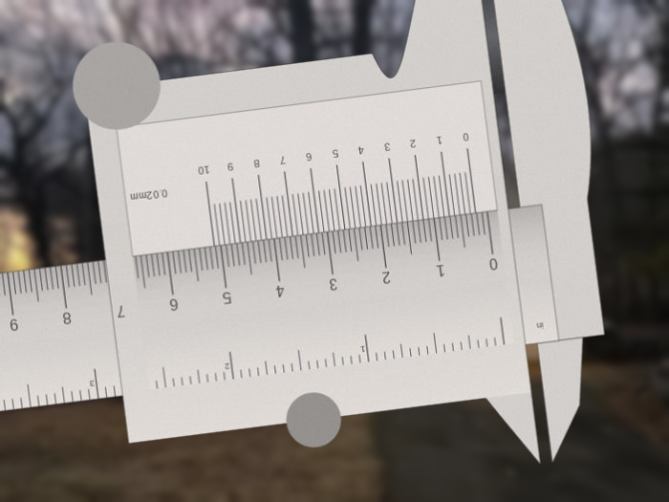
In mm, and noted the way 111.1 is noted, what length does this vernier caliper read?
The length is 2.2
